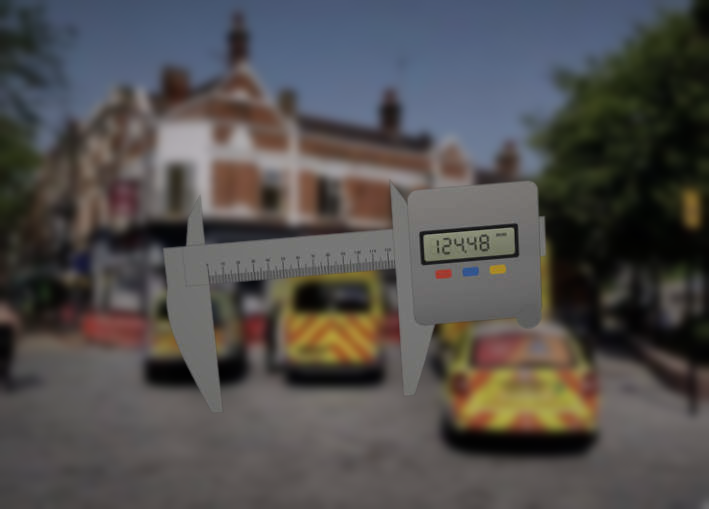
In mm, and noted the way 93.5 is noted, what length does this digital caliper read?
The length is 124.48
